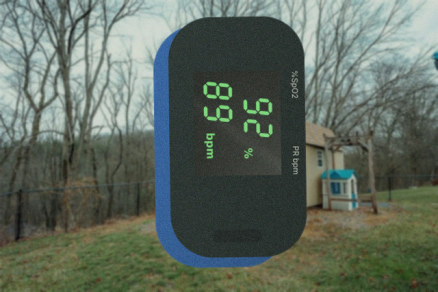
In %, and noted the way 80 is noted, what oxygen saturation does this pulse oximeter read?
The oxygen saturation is 92
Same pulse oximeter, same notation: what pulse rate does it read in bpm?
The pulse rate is 89
